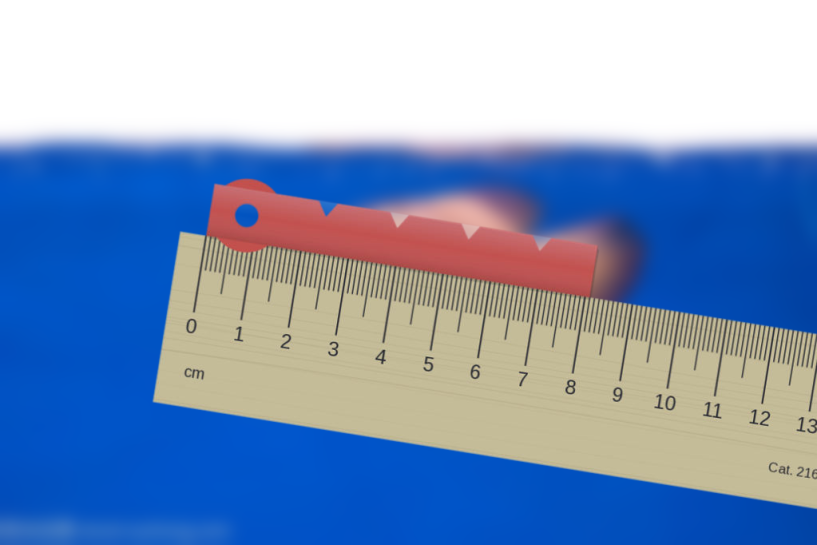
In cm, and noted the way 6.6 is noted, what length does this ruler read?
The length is 8.1
